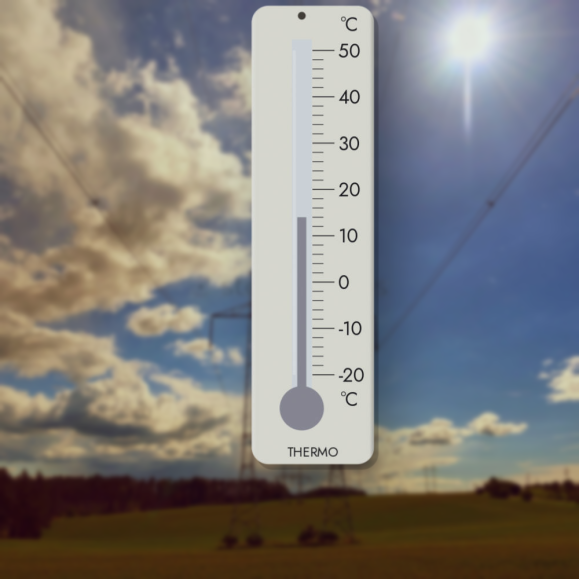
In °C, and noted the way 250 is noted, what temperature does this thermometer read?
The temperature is 14
